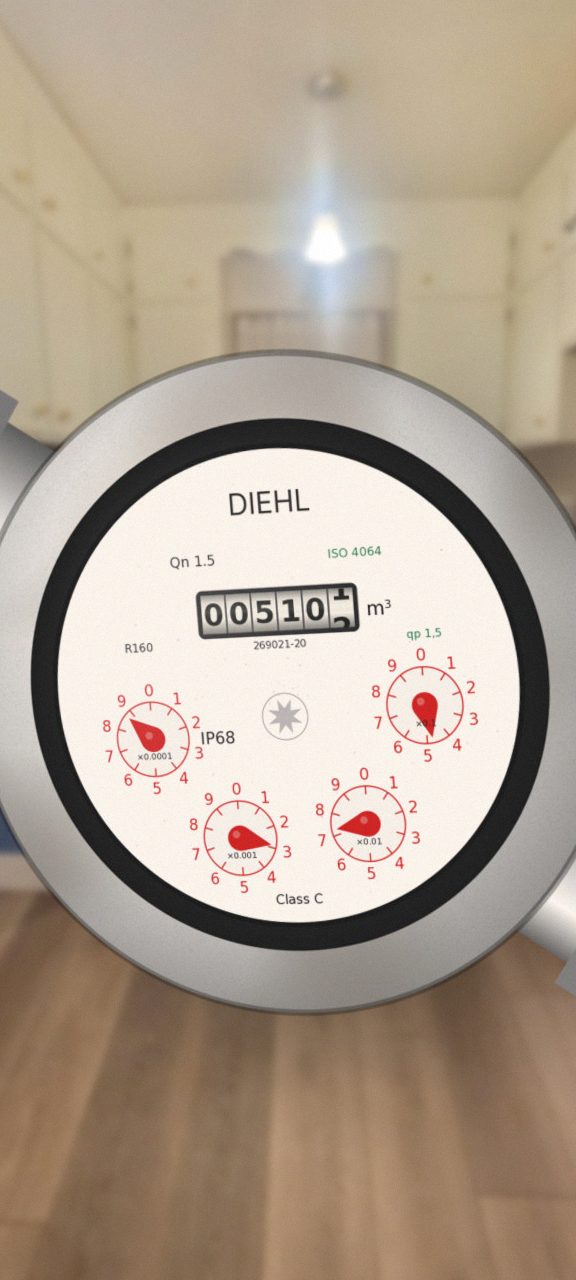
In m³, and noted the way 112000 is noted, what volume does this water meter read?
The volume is 5101.4728
